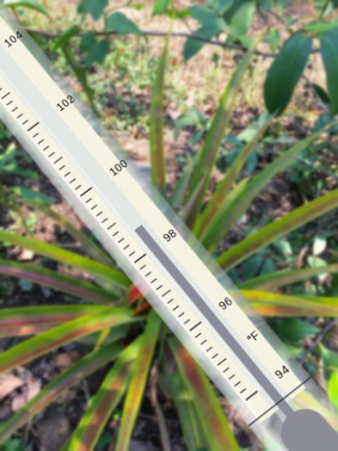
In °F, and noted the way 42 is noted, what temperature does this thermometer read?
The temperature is 98.6
